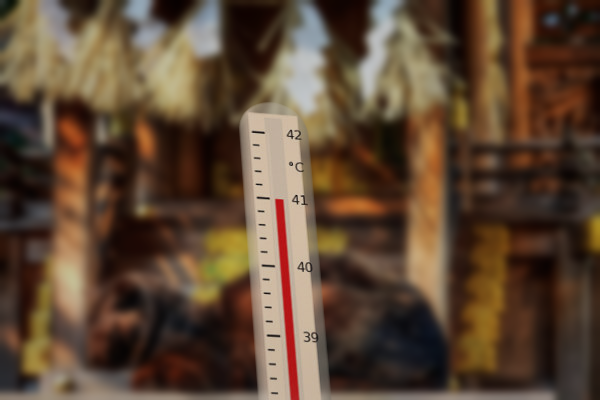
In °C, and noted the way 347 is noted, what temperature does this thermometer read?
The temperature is 41
